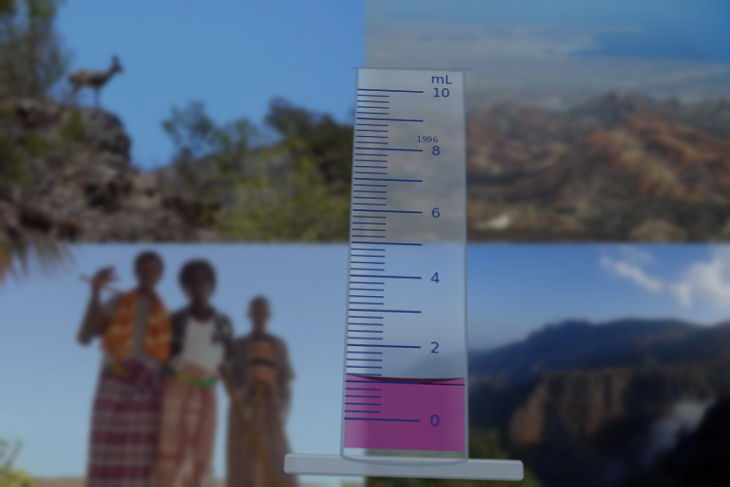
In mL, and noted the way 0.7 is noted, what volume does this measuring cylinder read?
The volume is 1
